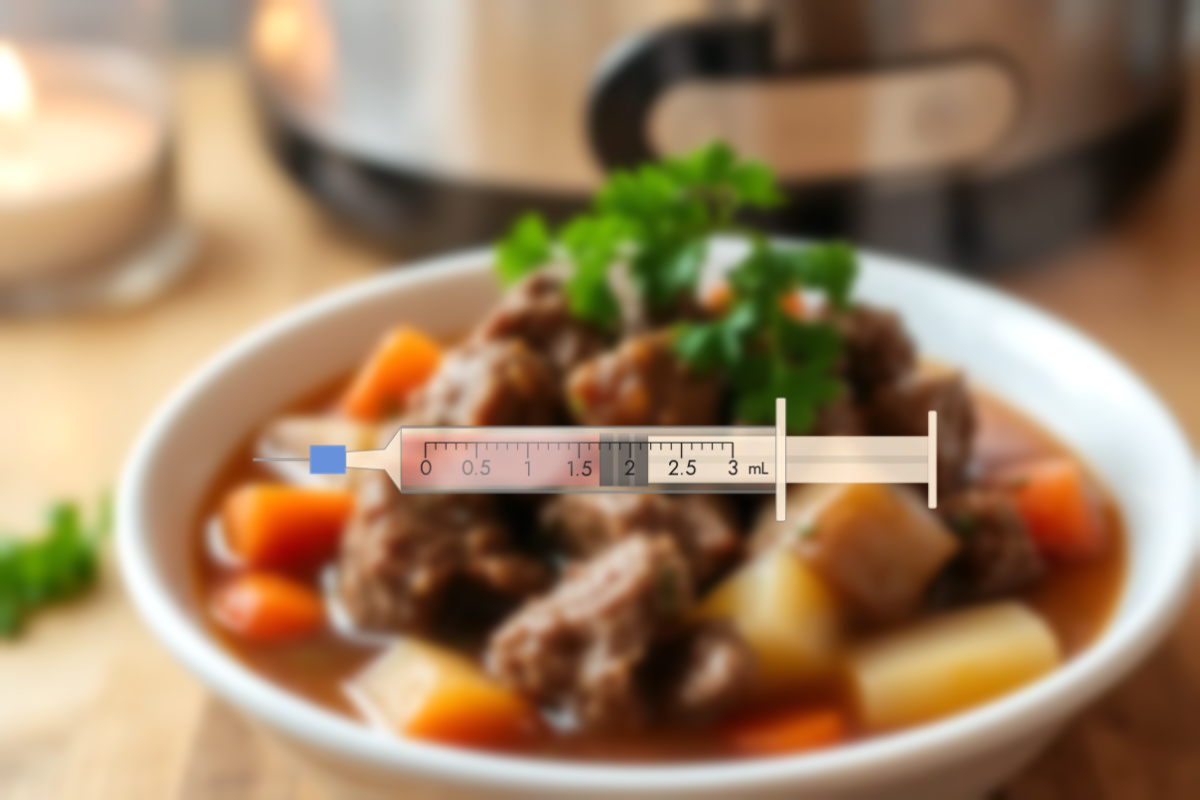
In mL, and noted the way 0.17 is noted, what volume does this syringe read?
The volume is 1.7
